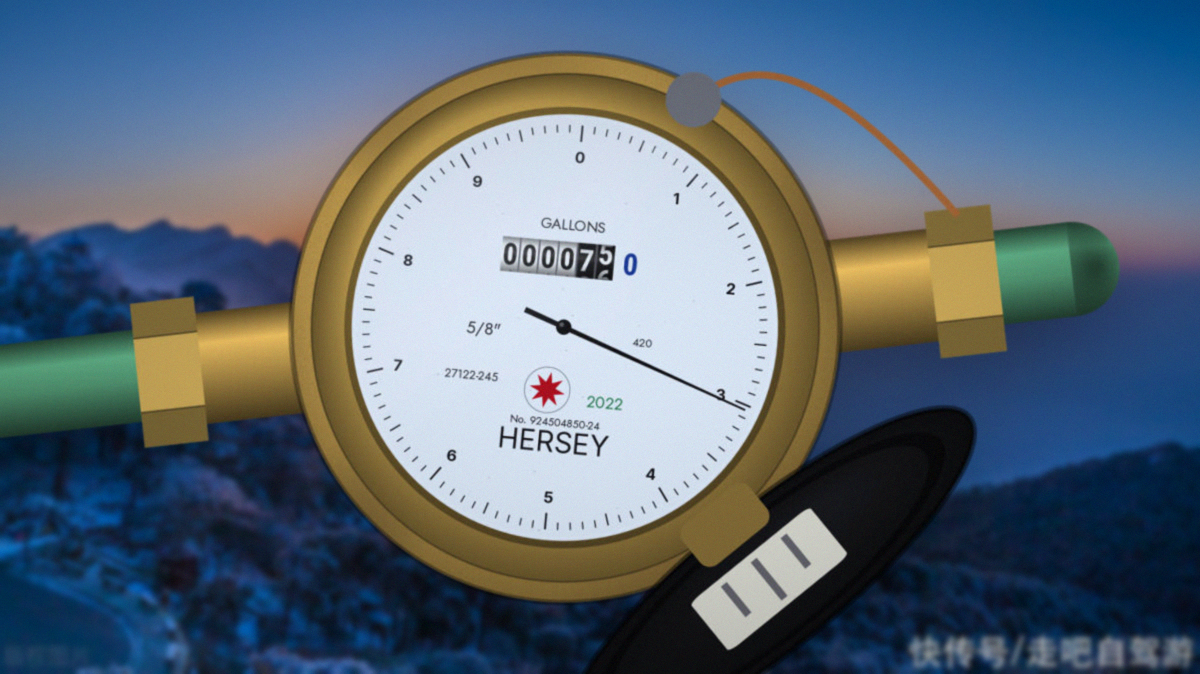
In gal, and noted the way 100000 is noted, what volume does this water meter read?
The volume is 753.0
